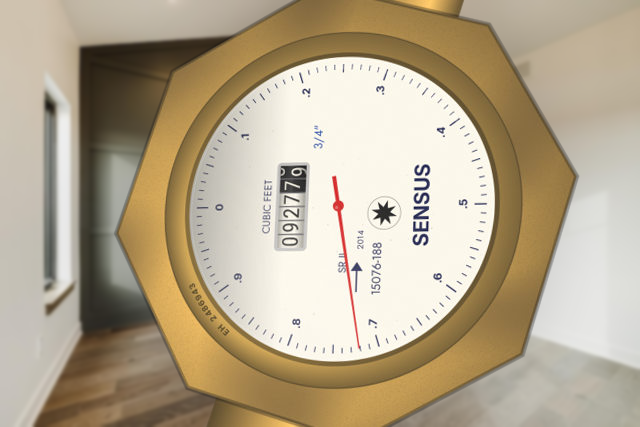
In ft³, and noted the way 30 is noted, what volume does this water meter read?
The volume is 92778.72
